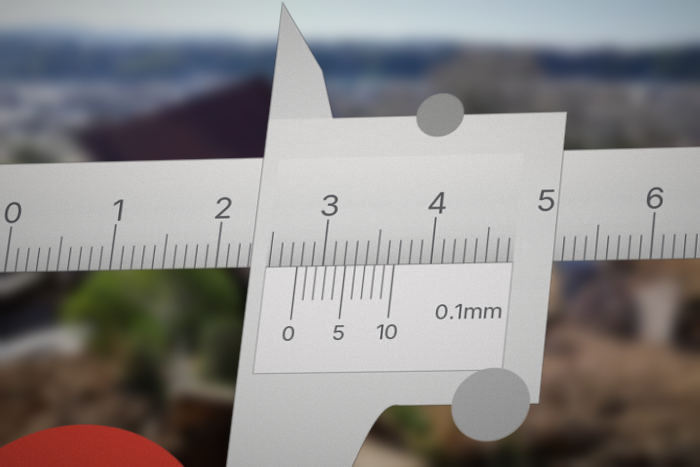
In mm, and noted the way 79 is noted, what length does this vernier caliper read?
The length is 27.6
